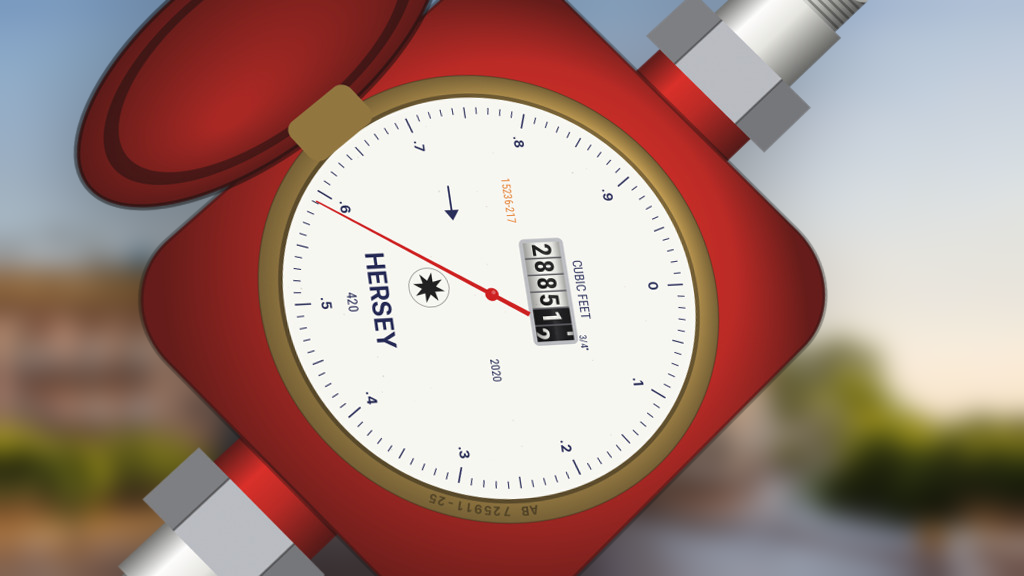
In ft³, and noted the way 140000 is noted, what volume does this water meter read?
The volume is 288511.59
